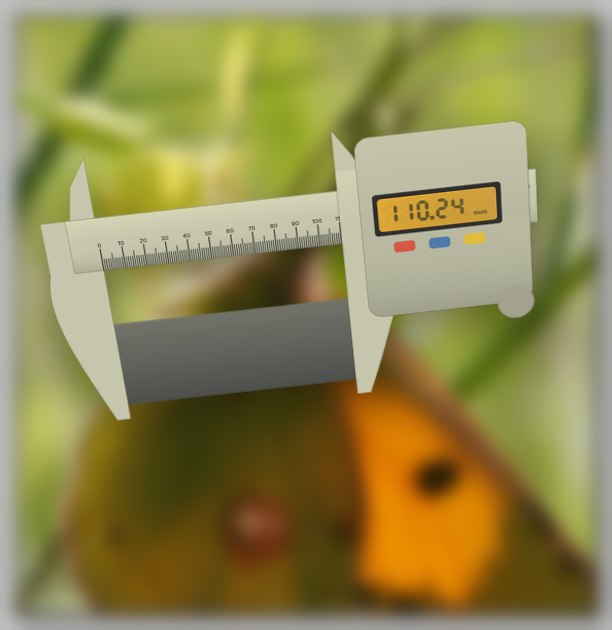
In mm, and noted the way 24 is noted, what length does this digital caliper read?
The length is 110.24
